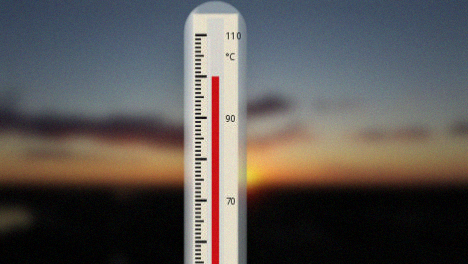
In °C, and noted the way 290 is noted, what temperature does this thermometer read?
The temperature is 100
